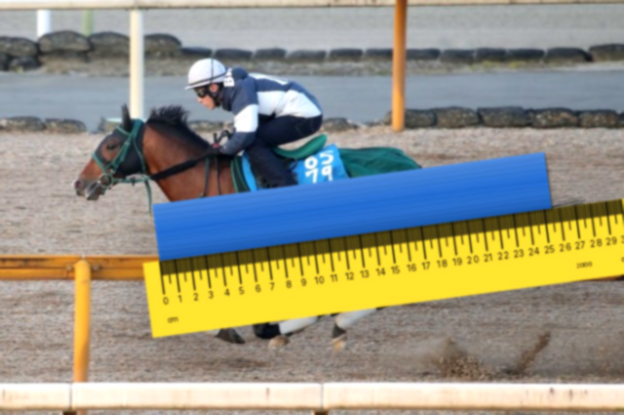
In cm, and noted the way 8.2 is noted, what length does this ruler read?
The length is 25.5
